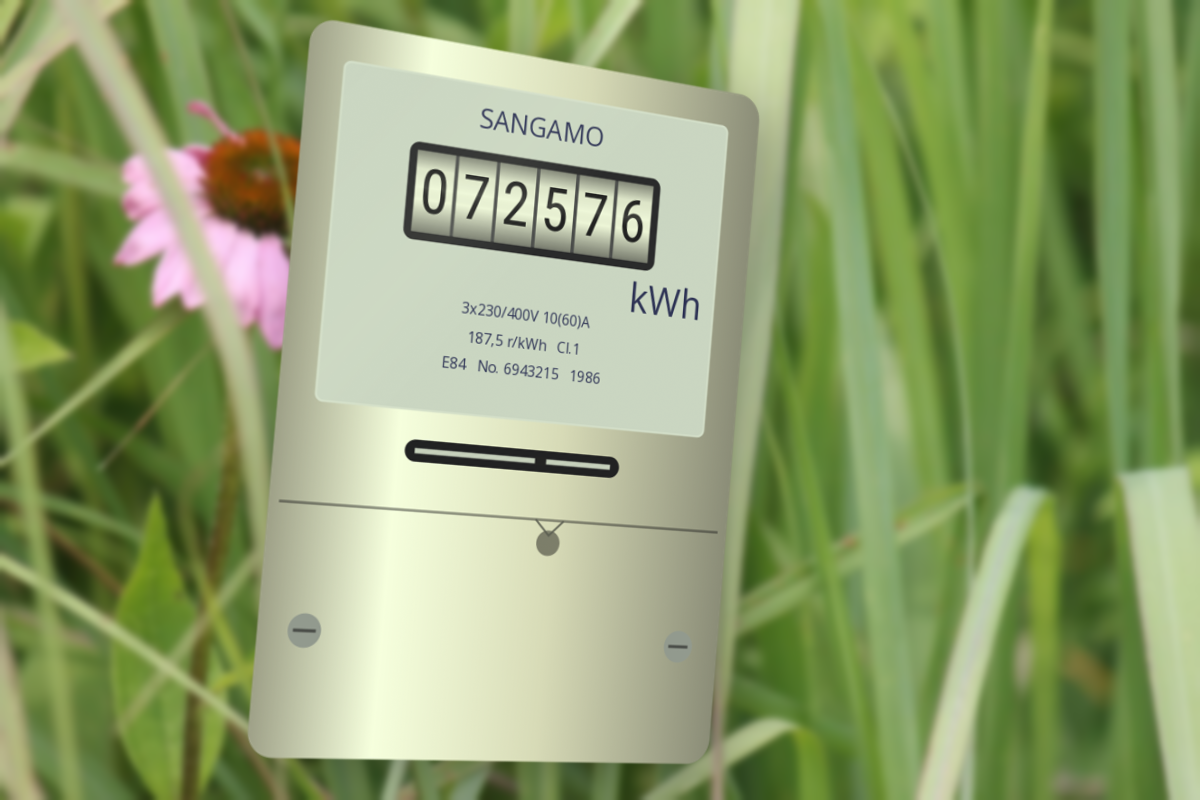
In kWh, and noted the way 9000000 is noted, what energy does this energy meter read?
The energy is 72576
